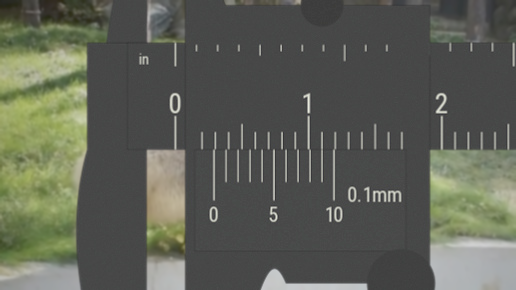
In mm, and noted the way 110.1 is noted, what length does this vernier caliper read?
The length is 2.9
